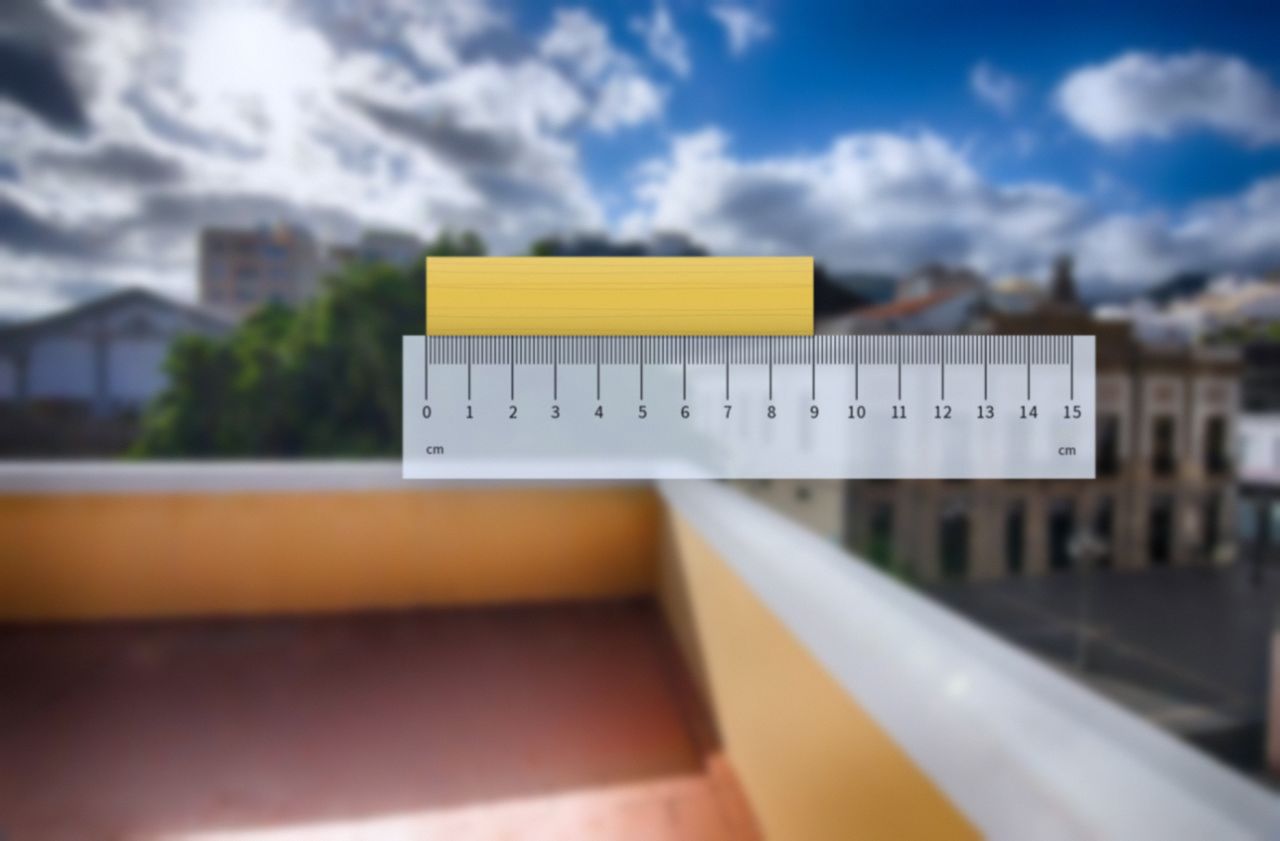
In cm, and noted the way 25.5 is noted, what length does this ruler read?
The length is 9
